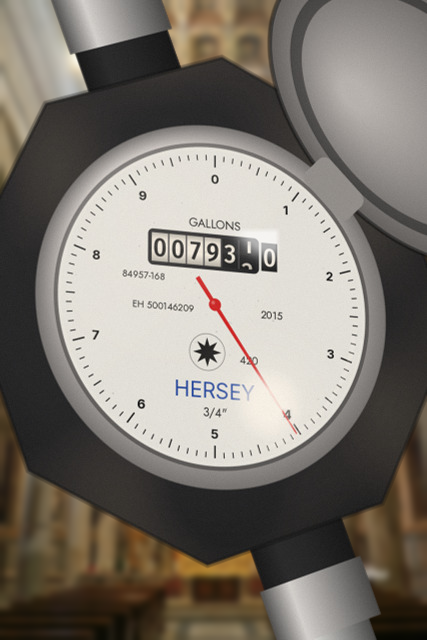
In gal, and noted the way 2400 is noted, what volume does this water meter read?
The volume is 79314.0
